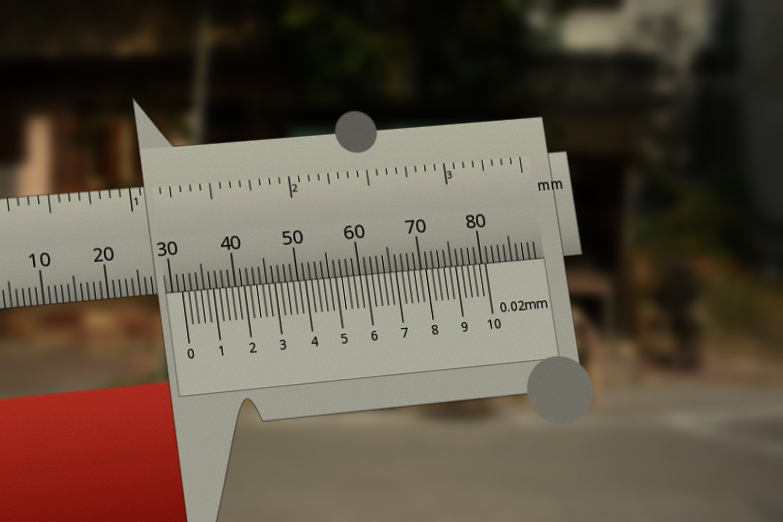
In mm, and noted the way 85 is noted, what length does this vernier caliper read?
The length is 31.6
